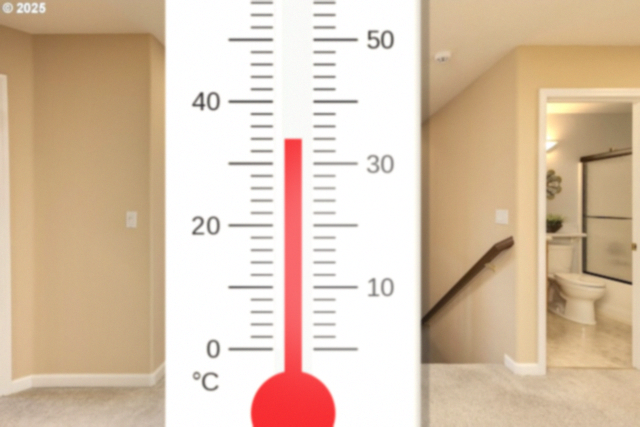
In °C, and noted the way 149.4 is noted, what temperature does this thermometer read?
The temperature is 34
